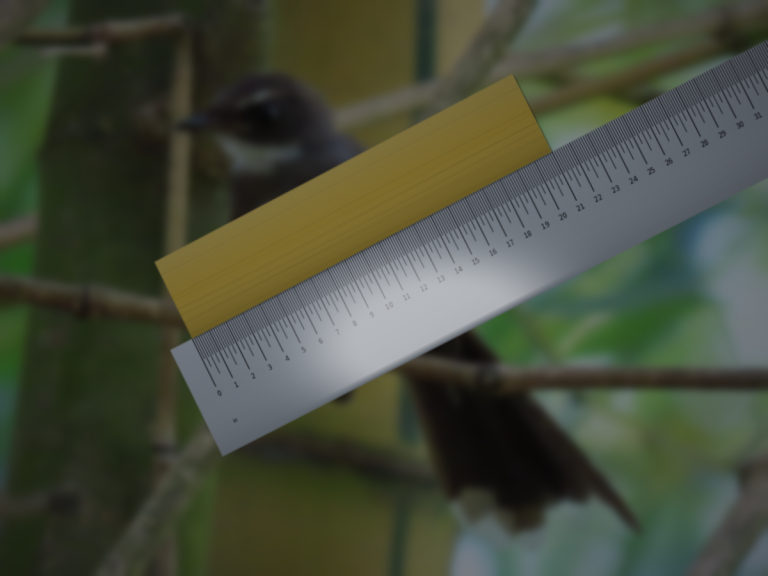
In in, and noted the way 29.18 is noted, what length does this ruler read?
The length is 21
